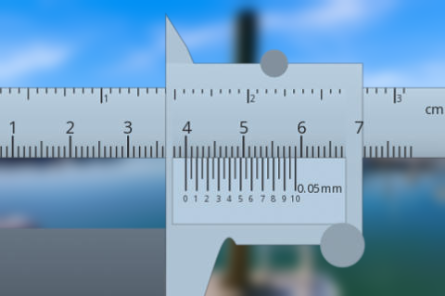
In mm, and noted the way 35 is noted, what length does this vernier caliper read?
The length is 40.0
